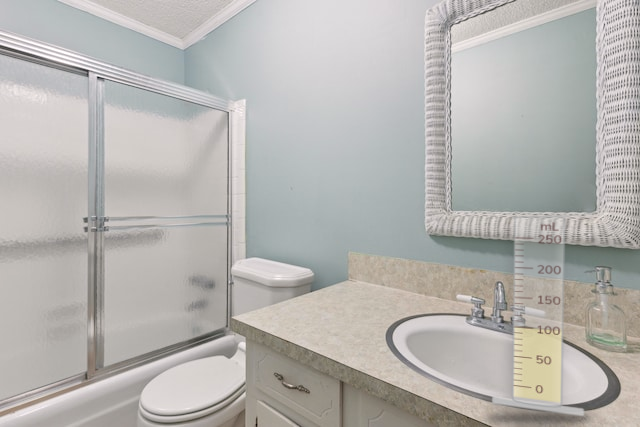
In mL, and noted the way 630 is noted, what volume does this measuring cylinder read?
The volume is 100
